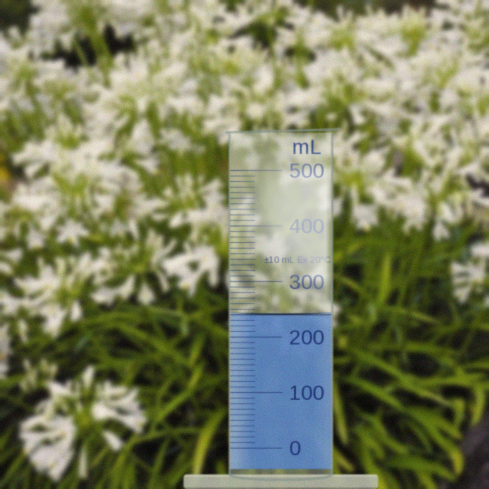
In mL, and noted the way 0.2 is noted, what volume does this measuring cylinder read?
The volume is 240
